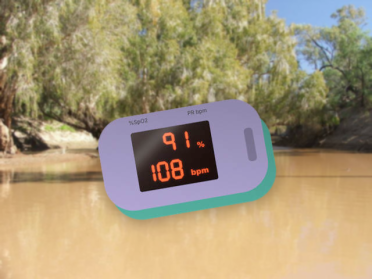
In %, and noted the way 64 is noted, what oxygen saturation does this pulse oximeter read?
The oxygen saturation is 91
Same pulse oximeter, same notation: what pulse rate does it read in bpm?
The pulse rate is 108
